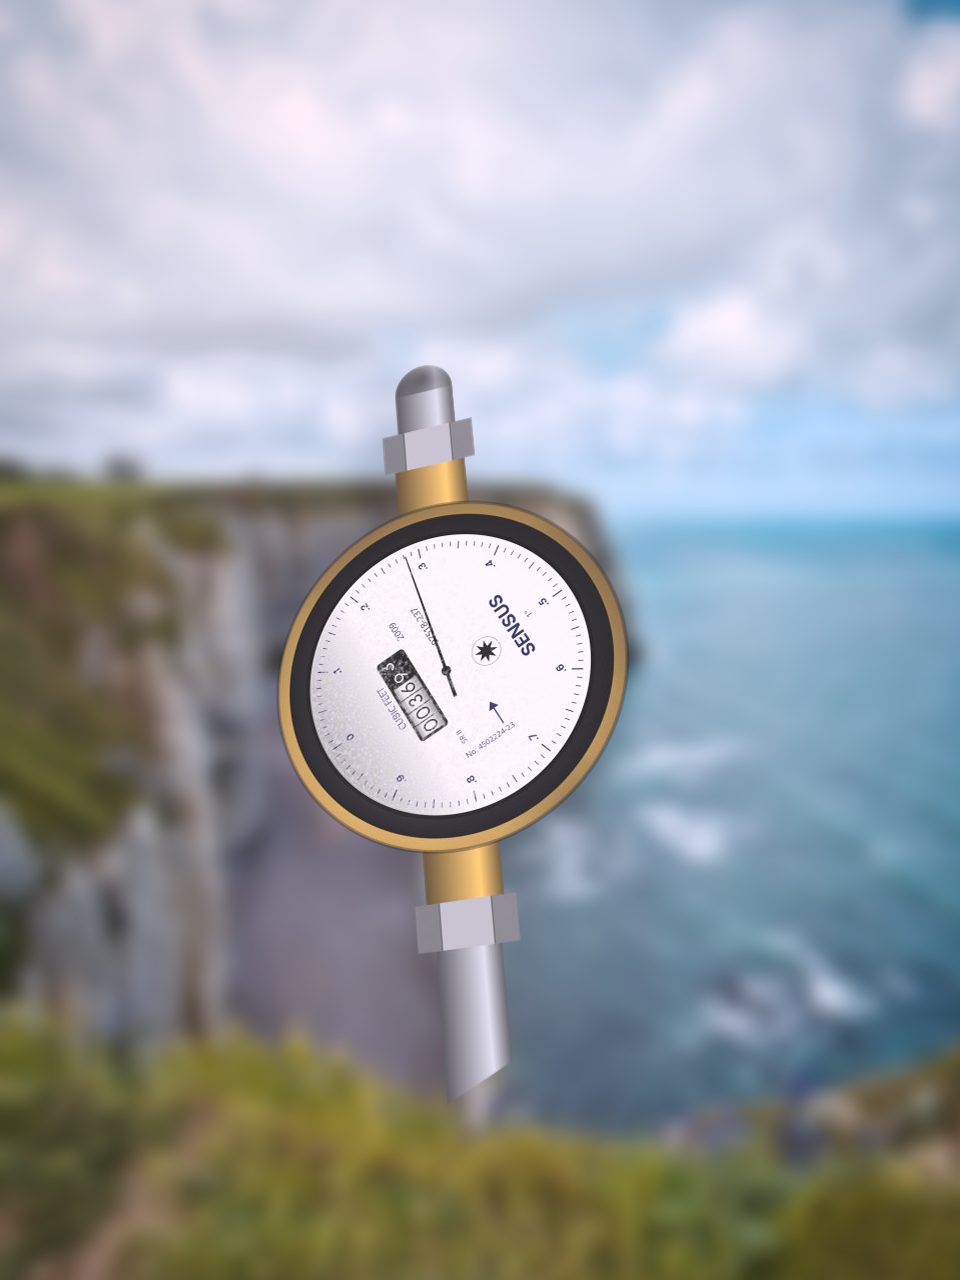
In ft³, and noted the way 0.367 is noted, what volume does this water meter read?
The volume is 3693.28
